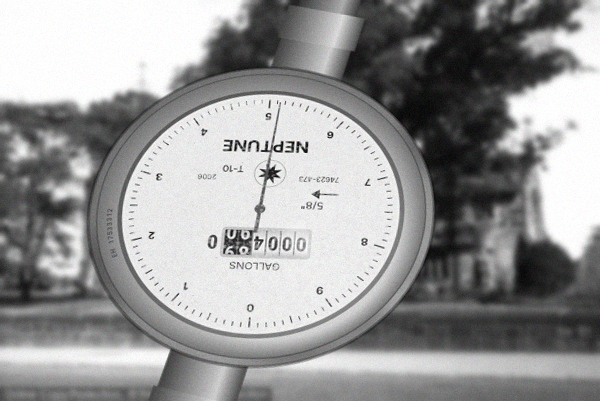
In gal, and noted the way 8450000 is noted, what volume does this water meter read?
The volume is 4895.1
